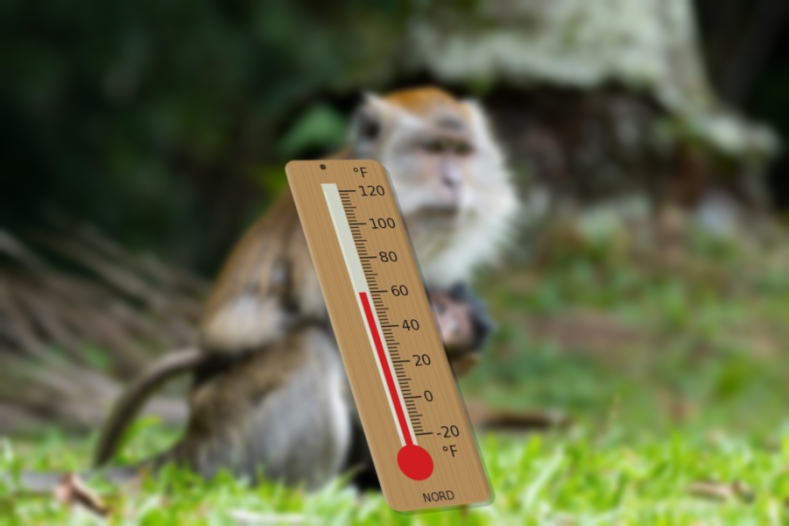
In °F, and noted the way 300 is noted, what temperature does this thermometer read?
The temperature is 60
